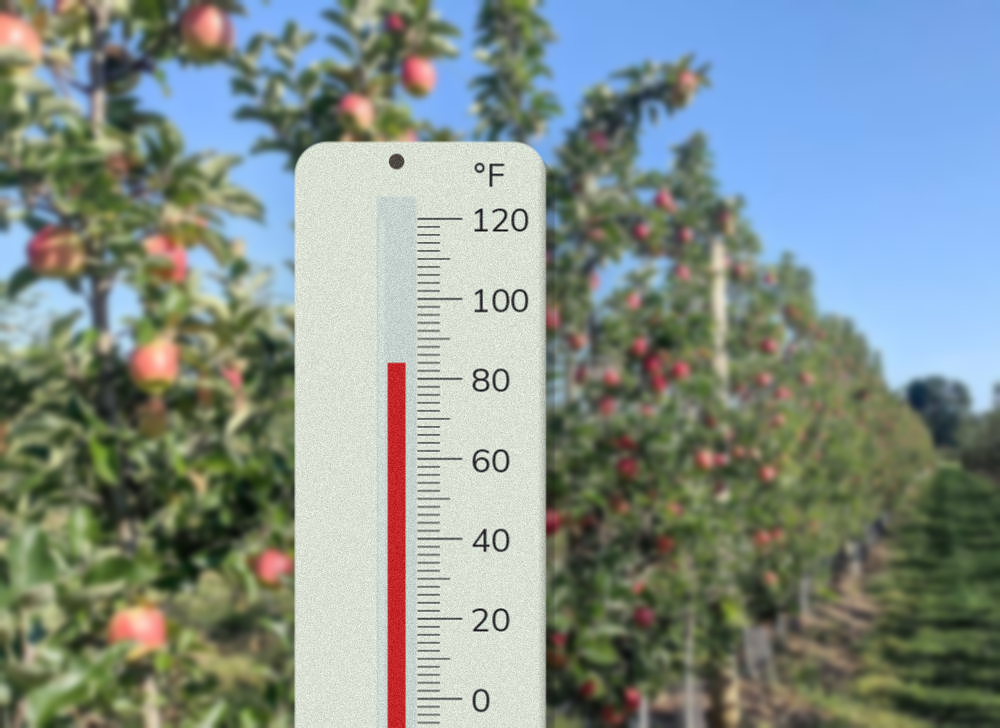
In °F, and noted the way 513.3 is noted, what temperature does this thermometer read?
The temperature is 84
